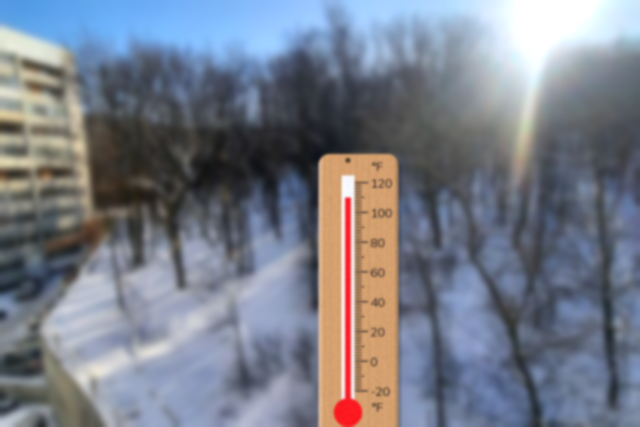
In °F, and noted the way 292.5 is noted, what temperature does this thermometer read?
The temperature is 110
